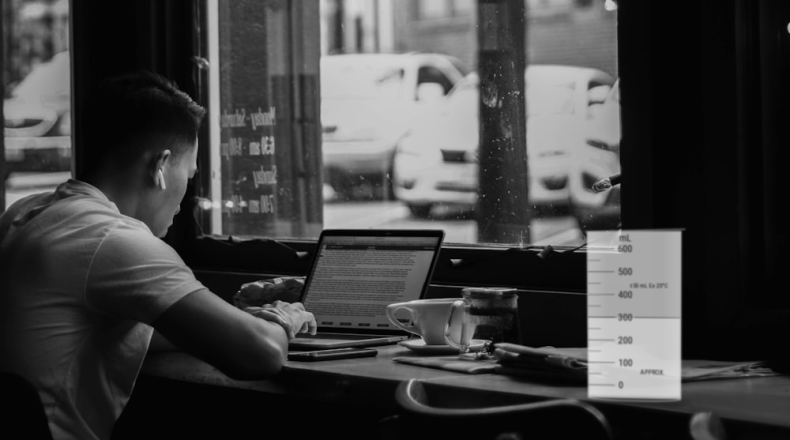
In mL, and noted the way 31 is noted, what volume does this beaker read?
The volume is 300
